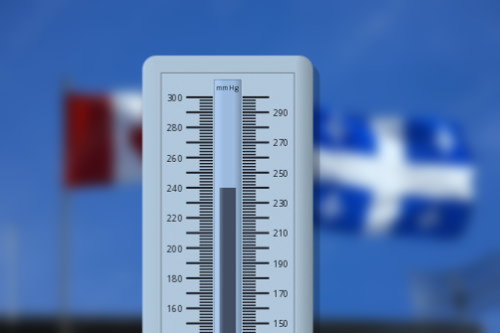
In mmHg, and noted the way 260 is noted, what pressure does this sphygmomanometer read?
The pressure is 240
